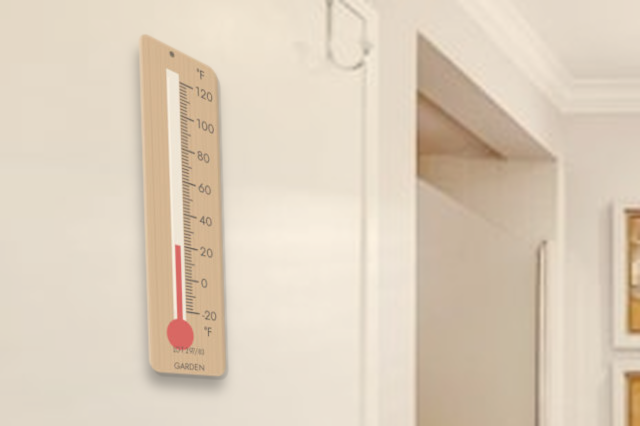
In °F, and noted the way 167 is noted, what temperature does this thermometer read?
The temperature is 20
